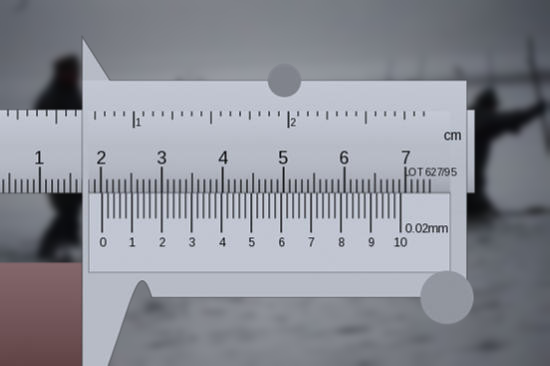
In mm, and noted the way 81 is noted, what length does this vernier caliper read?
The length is 20.2
